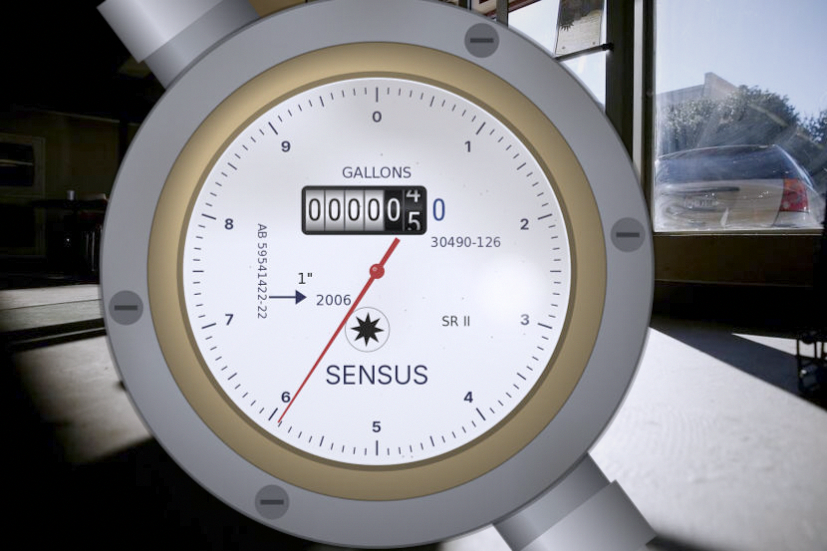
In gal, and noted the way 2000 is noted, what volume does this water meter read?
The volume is 45.9
